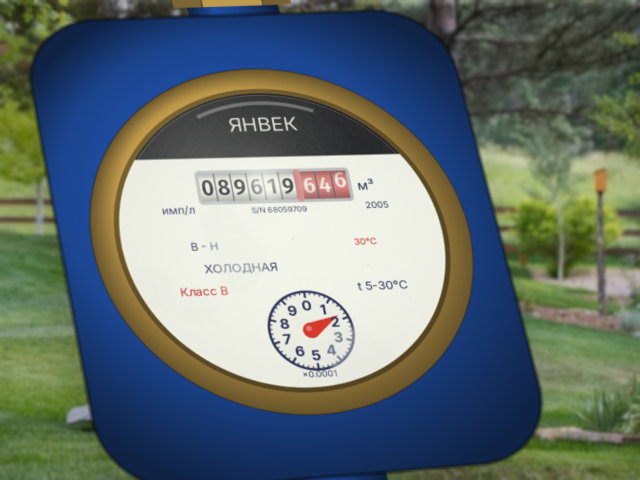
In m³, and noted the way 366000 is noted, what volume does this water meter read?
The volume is 89619.6461
